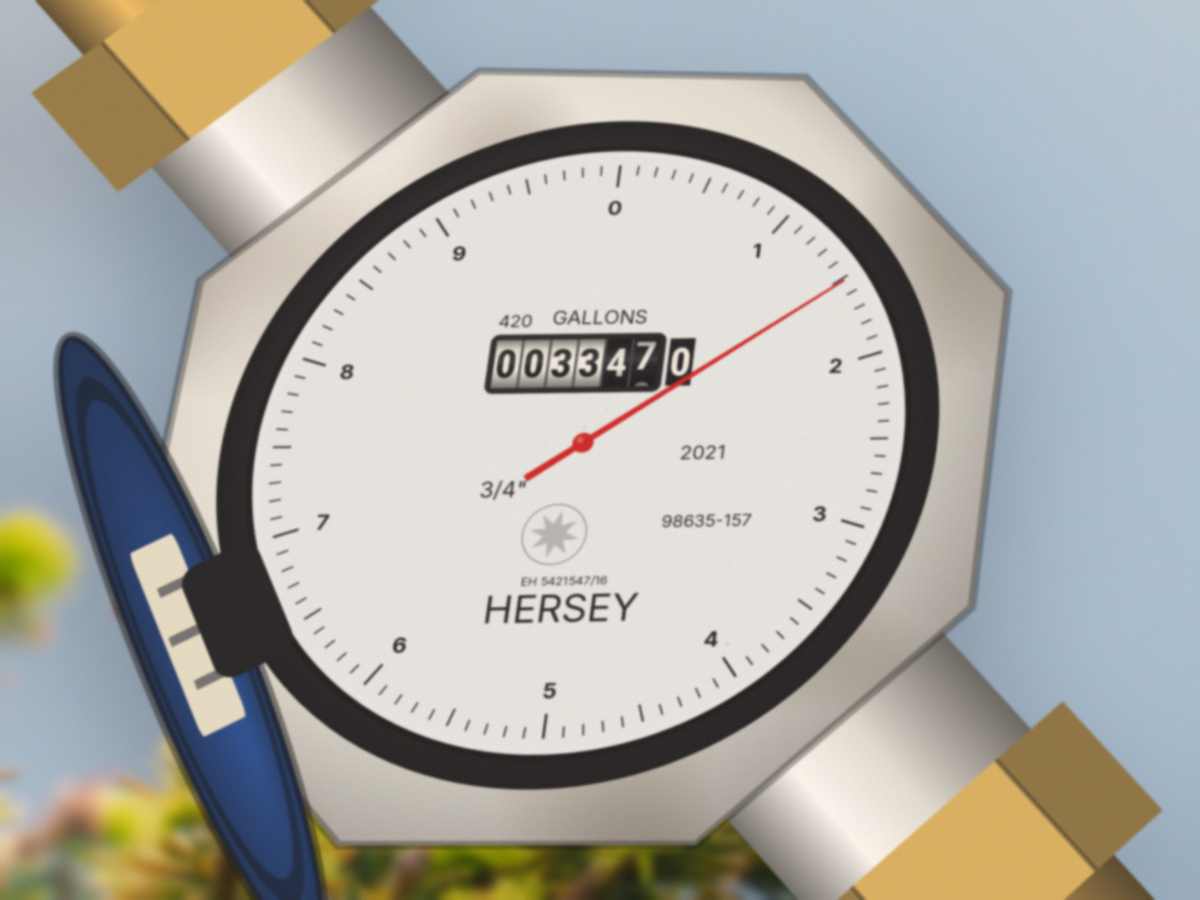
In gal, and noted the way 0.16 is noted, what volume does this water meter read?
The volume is 33471.5
